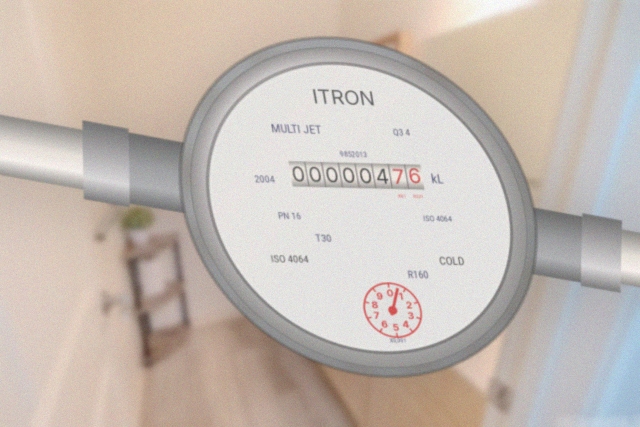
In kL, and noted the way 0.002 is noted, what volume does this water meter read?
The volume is 4.760
